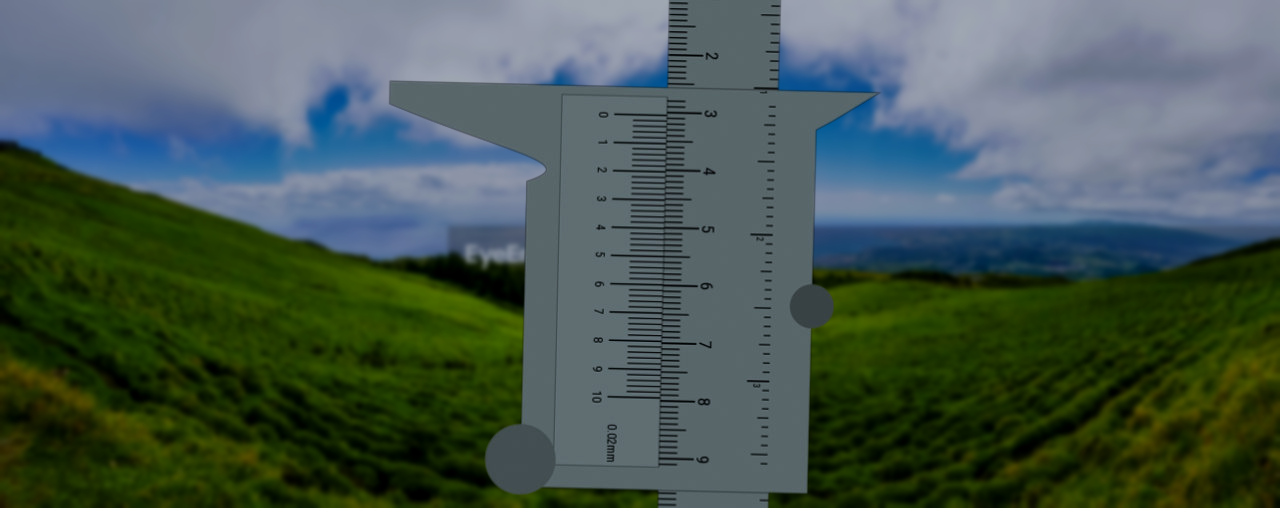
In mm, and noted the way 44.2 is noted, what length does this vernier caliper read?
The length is 30.5
